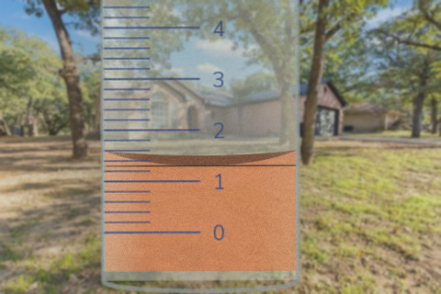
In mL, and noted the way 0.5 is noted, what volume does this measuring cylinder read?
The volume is 1.3
